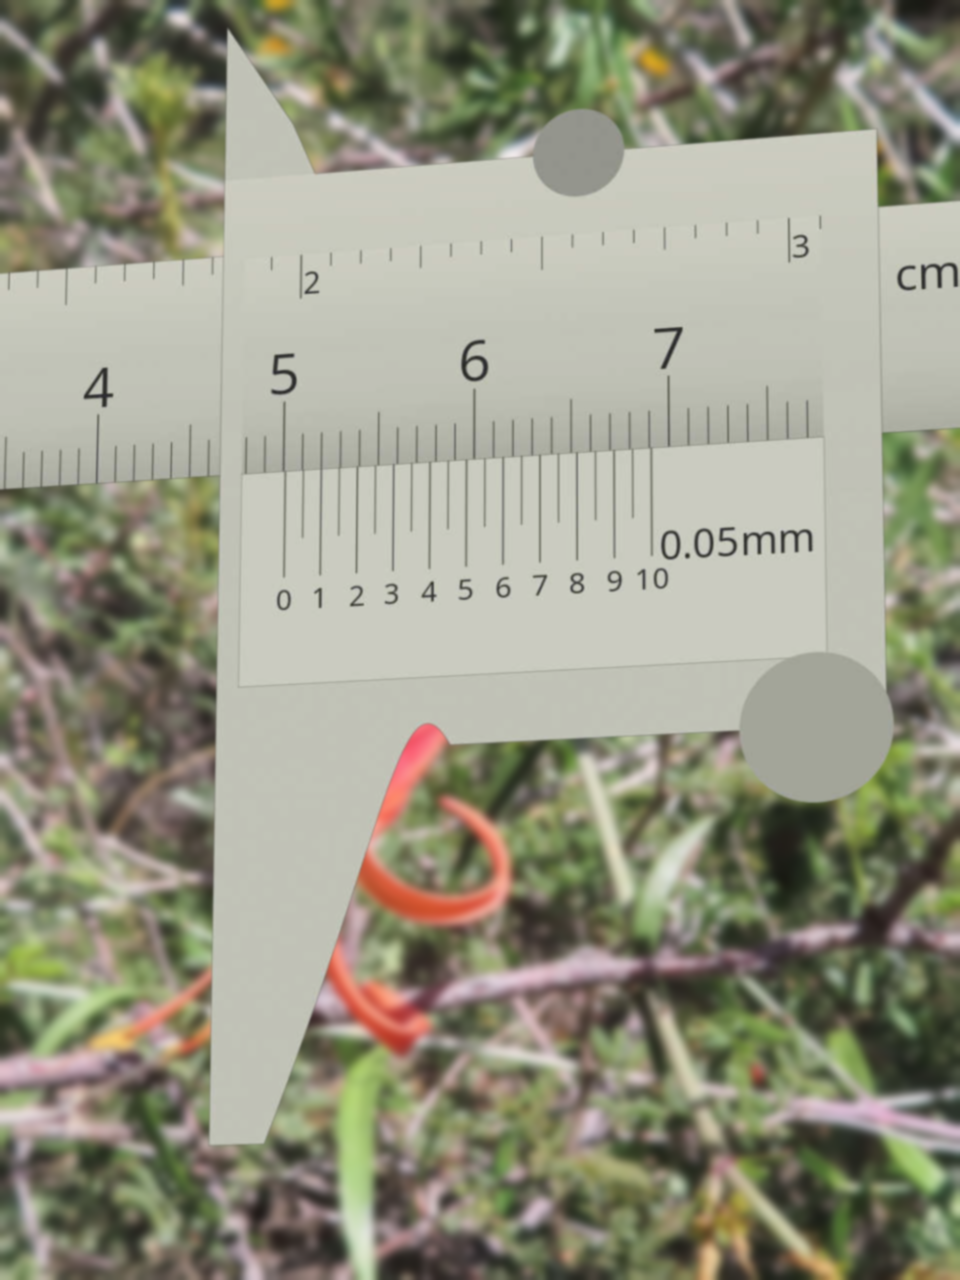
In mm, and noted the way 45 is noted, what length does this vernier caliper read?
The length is 50.1
